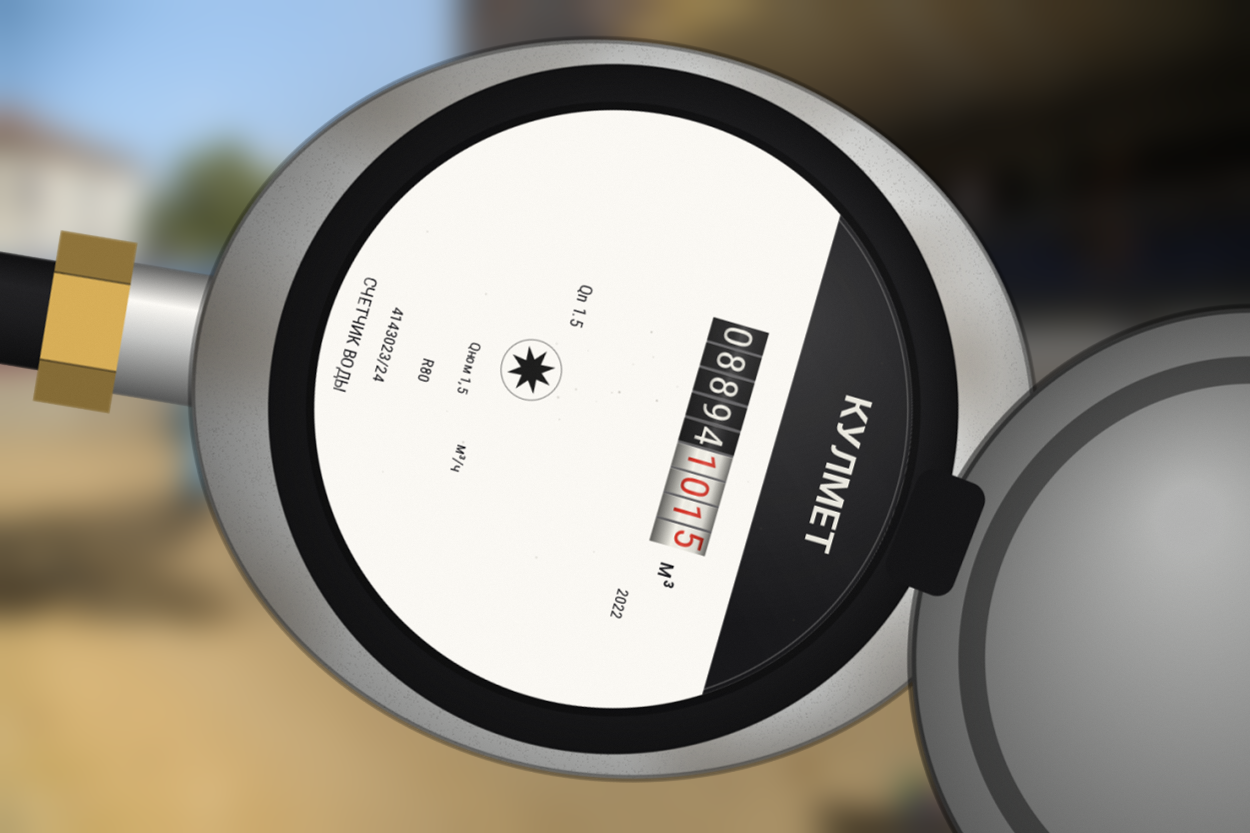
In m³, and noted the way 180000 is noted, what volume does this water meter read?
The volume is 8894.1015
